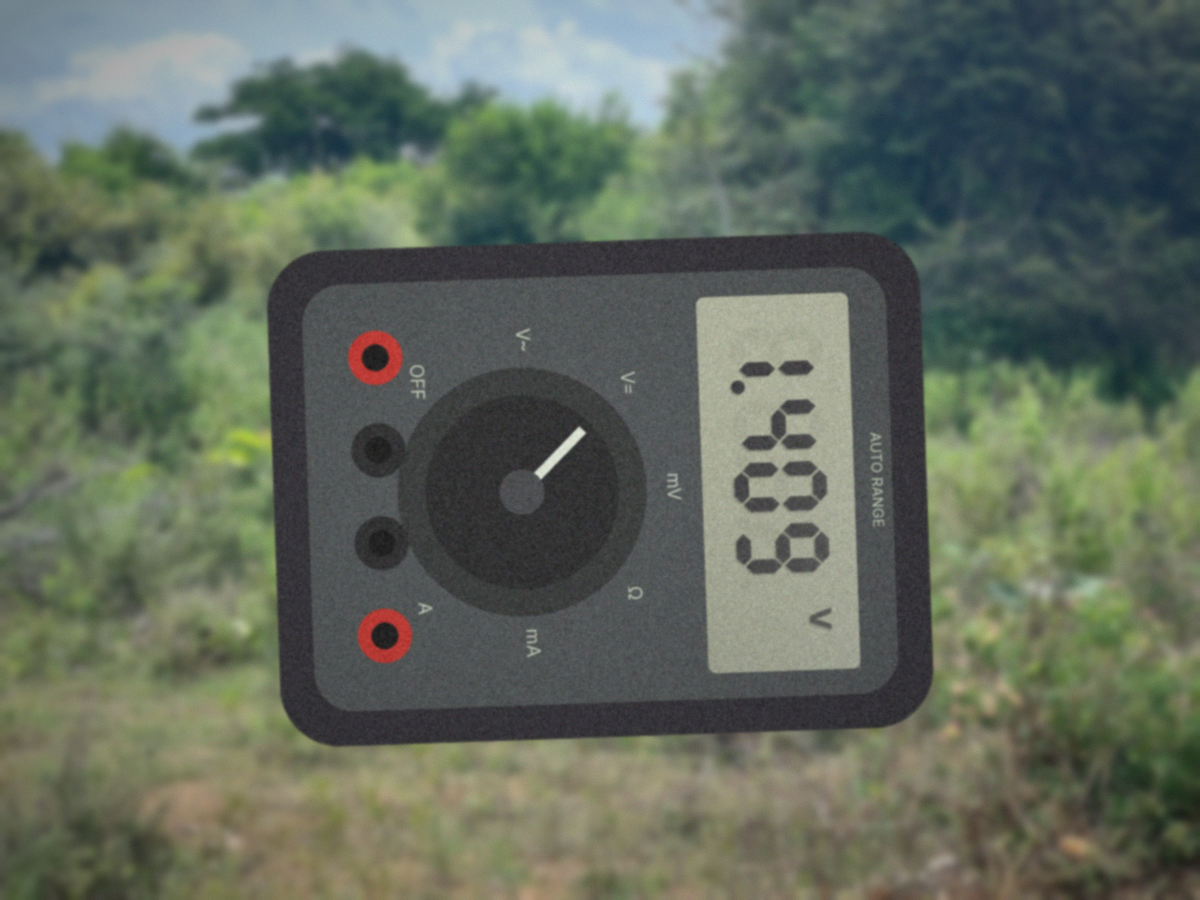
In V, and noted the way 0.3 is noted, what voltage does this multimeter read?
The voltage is 1.409
